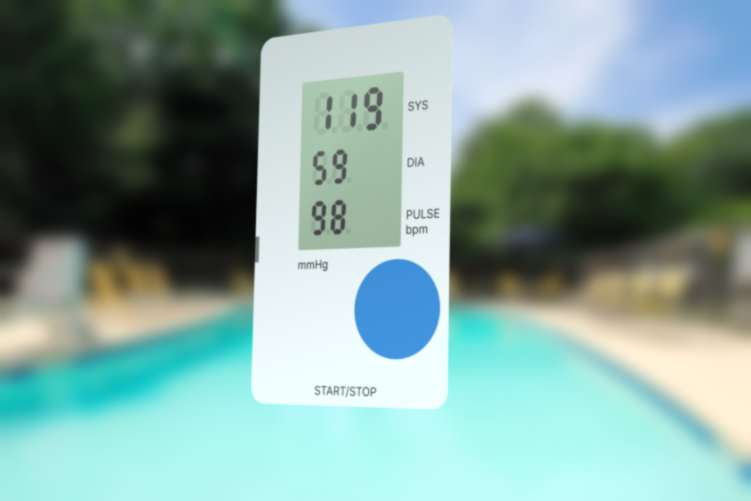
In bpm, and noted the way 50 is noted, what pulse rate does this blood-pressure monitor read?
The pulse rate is 98
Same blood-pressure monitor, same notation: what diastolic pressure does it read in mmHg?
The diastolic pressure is 59
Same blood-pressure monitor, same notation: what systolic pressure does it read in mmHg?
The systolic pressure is 119
